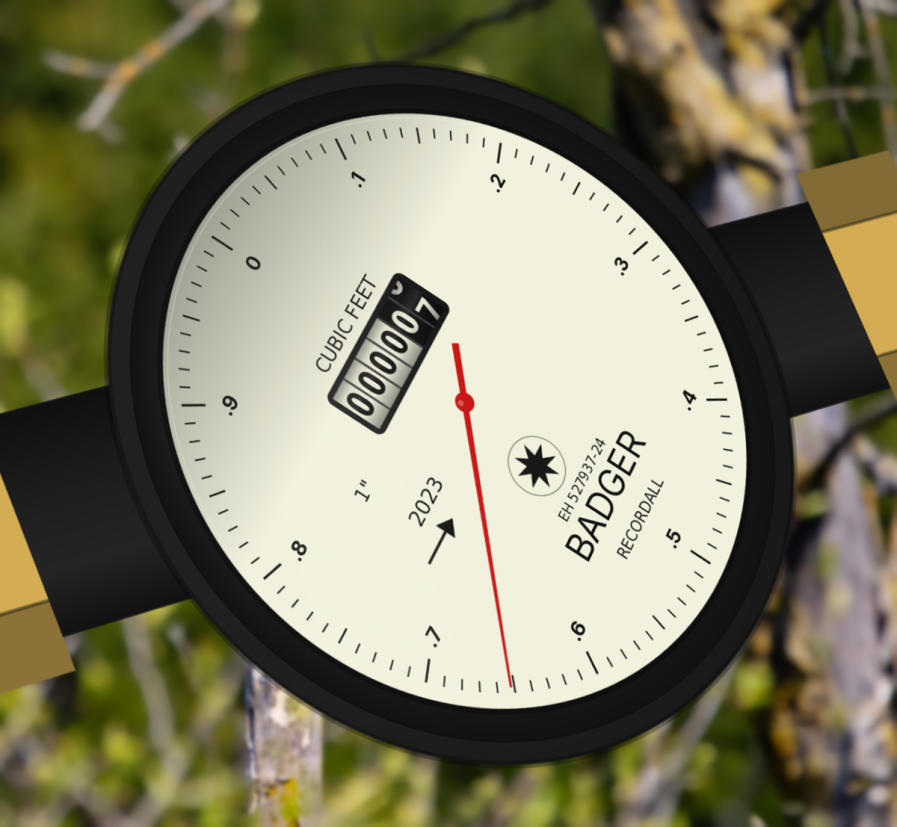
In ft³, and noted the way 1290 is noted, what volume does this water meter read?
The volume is 6.65
